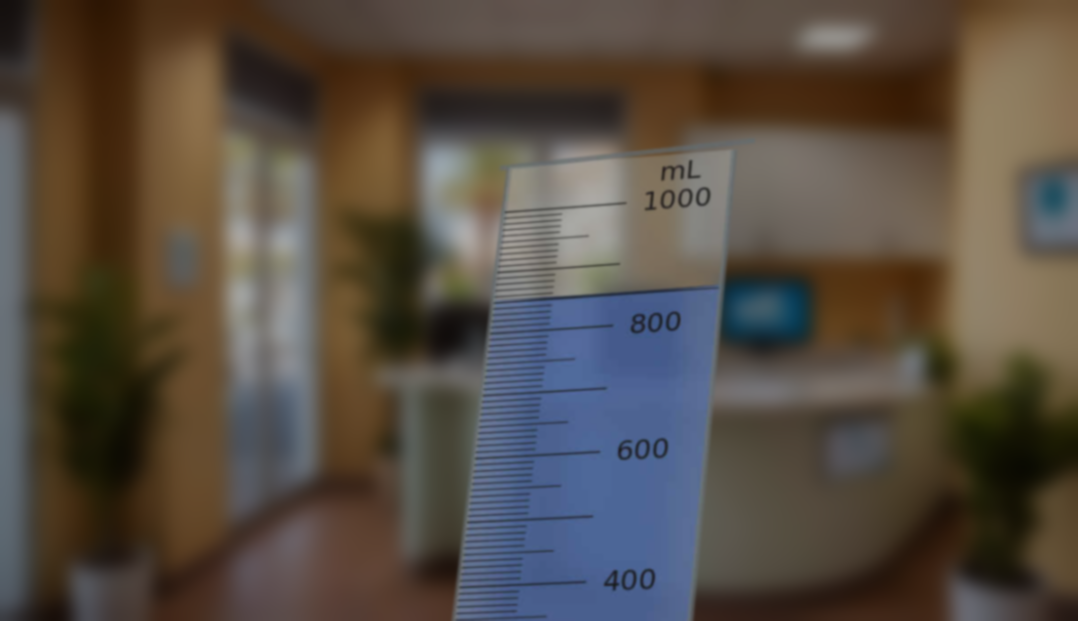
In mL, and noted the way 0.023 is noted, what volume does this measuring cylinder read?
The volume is 850
